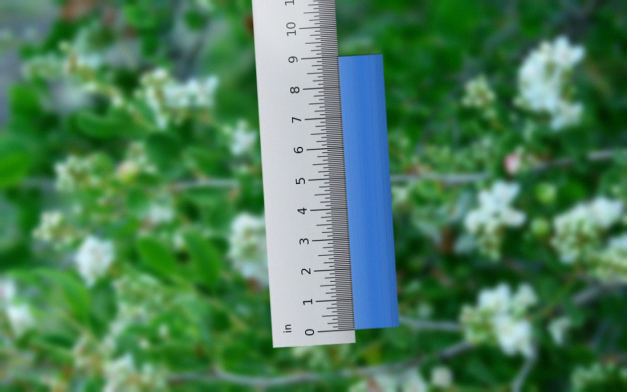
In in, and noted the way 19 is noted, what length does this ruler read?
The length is 9
